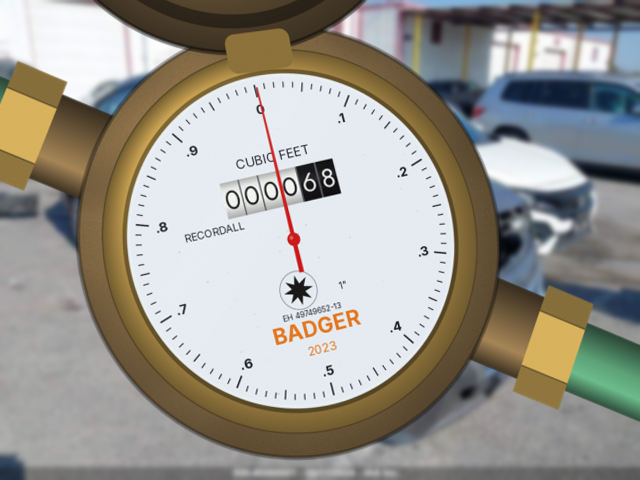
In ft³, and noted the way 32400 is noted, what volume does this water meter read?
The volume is 68.00
